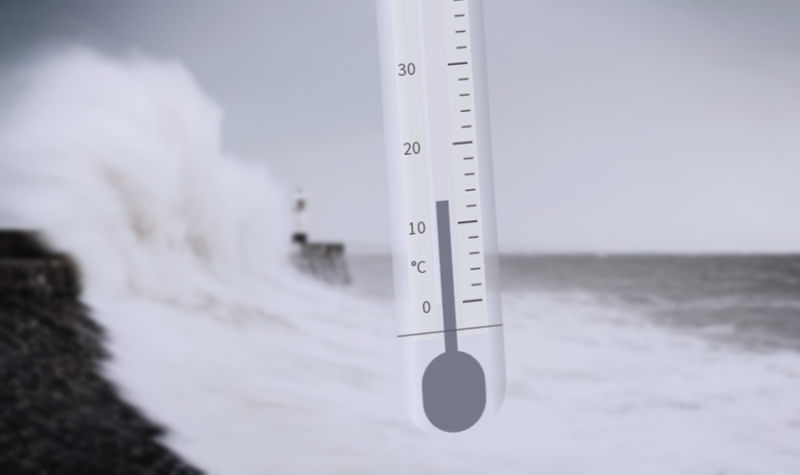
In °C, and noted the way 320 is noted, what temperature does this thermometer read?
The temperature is 13
